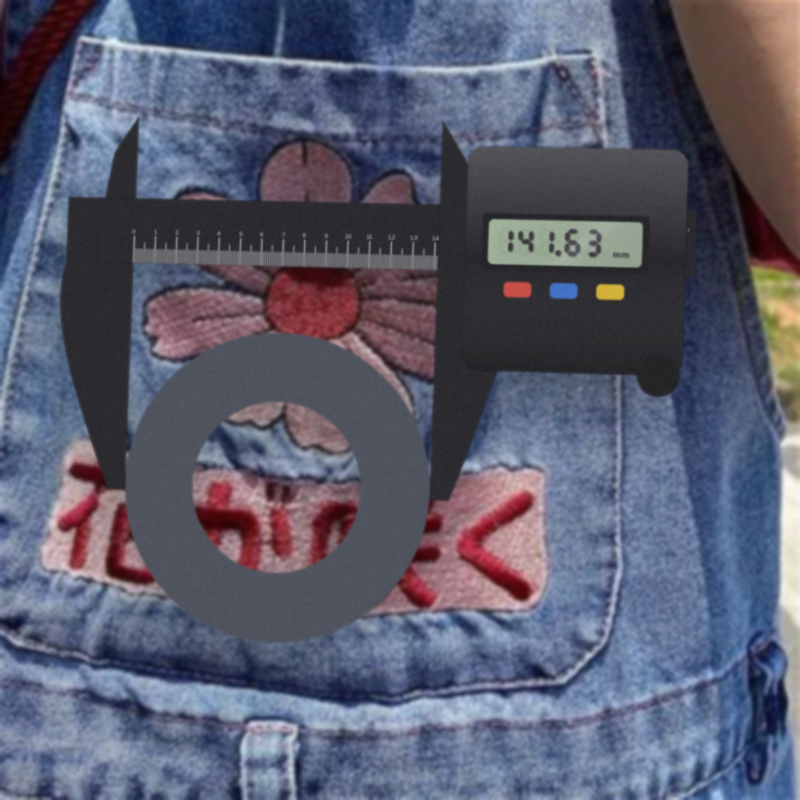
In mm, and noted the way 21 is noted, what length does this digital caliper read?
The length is 141.63
